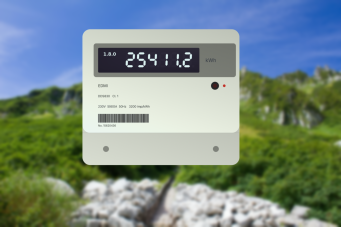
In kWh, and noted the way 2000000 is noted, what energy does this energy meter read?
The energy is 25411.2
